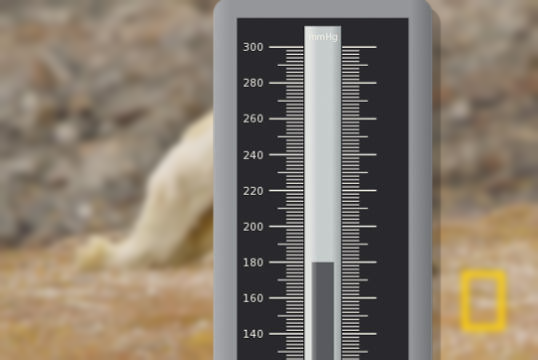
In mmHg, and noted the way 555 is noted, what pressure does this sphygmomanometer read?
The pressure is 180
